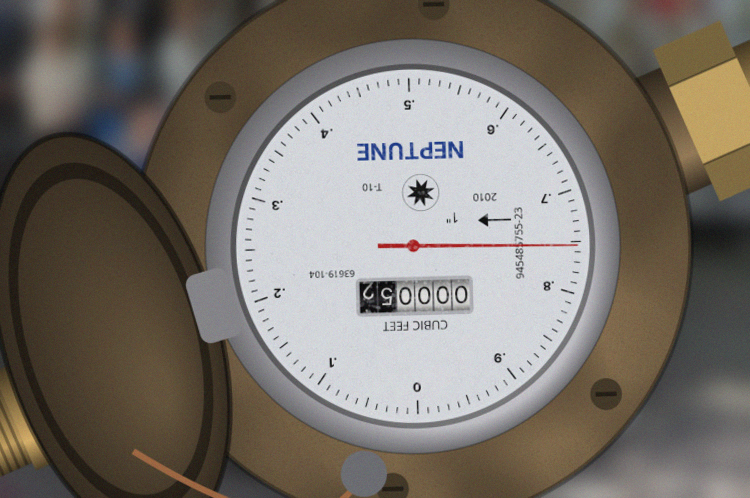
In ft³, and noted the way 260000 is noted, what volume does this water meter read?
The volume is 51.75
